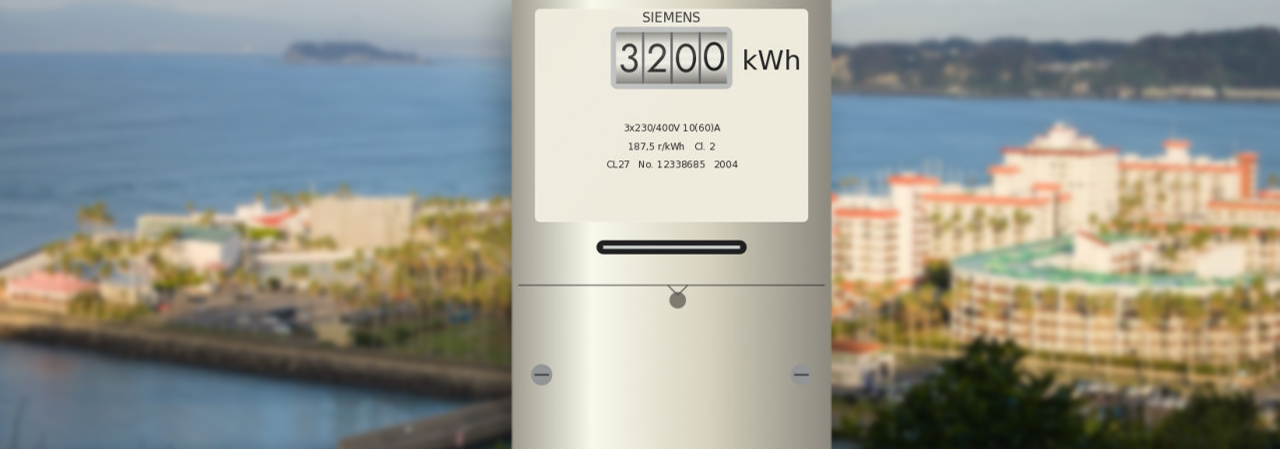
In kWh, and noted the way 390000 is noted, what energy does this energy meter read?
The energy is 3200
